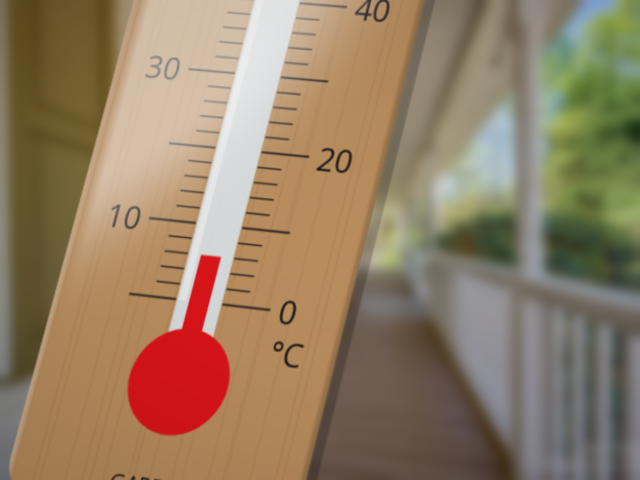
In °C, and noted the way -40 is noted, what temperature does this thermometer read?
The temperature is 6
